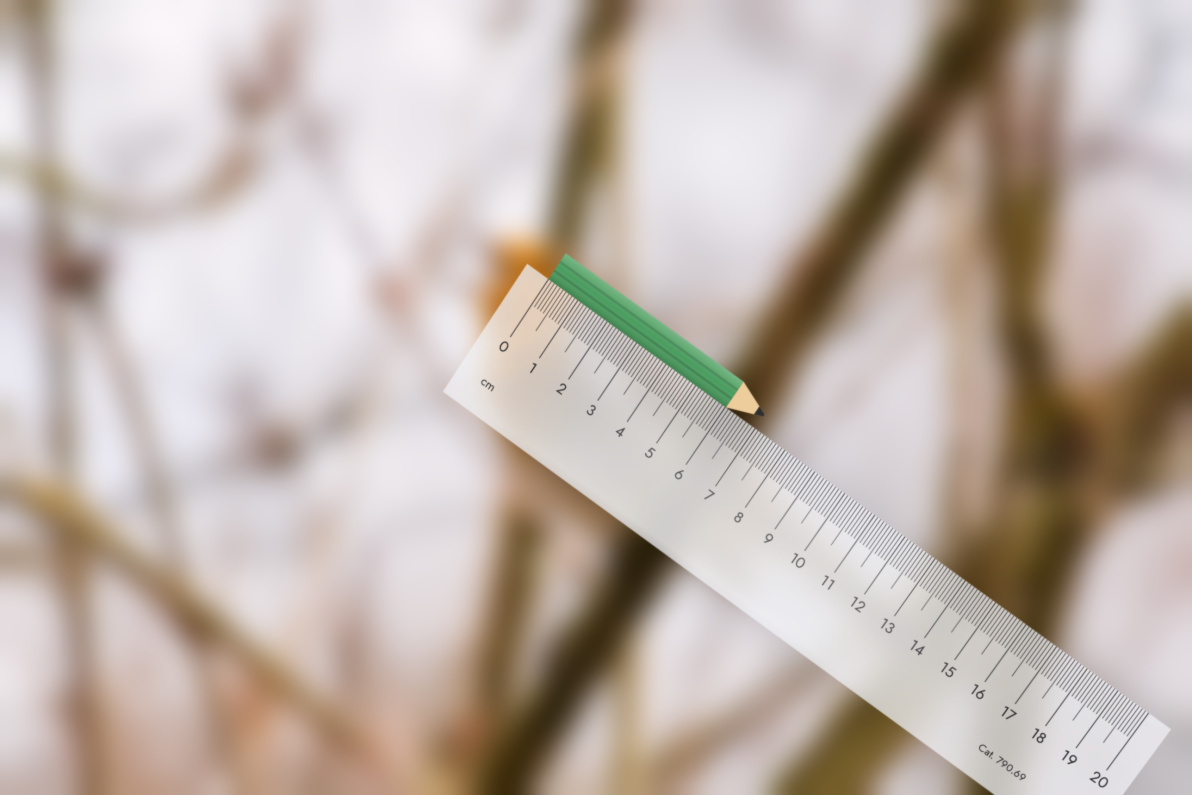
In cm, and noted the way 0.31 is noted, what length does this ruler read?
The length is 7
